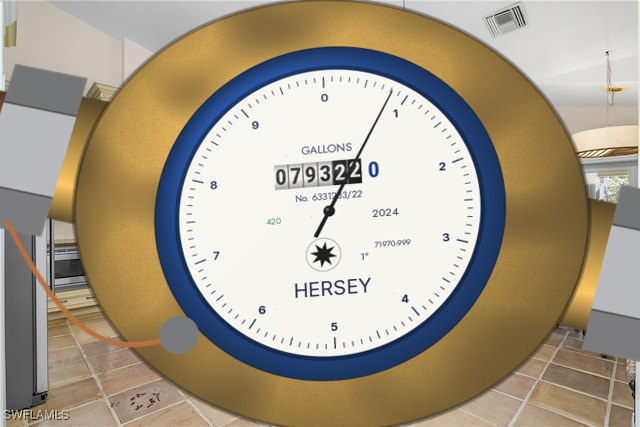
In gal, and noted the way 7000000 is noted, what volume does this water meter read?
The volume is 793220.8
